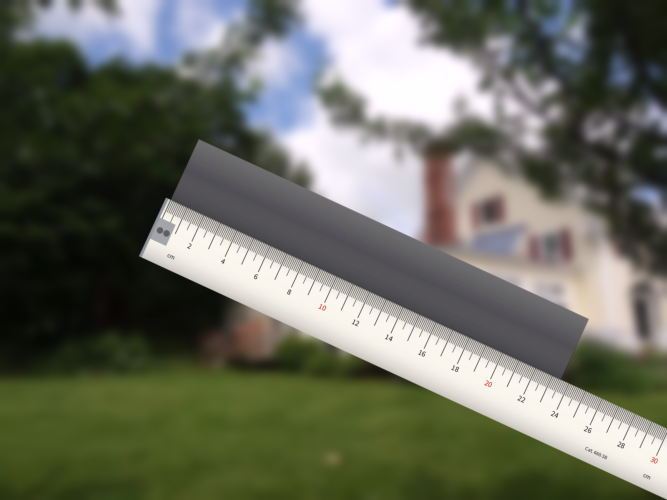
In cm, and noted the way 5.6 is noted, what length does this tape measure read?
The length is 23.5
